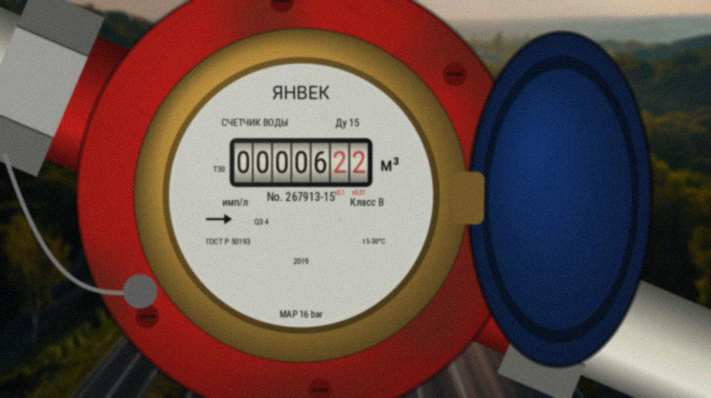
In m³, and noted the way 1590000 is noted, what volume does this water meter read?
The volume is 6.22
